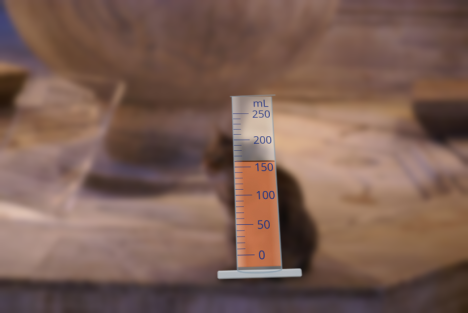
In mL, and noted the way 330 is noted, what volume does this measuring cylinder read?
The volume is 160
